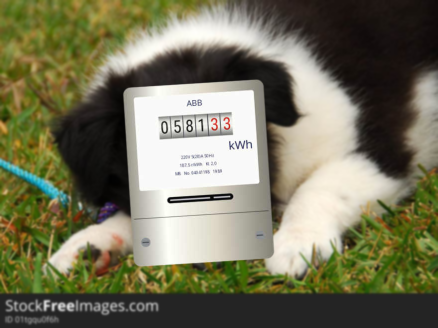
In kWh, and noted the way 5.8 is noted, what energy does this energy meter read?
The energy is 581.33
